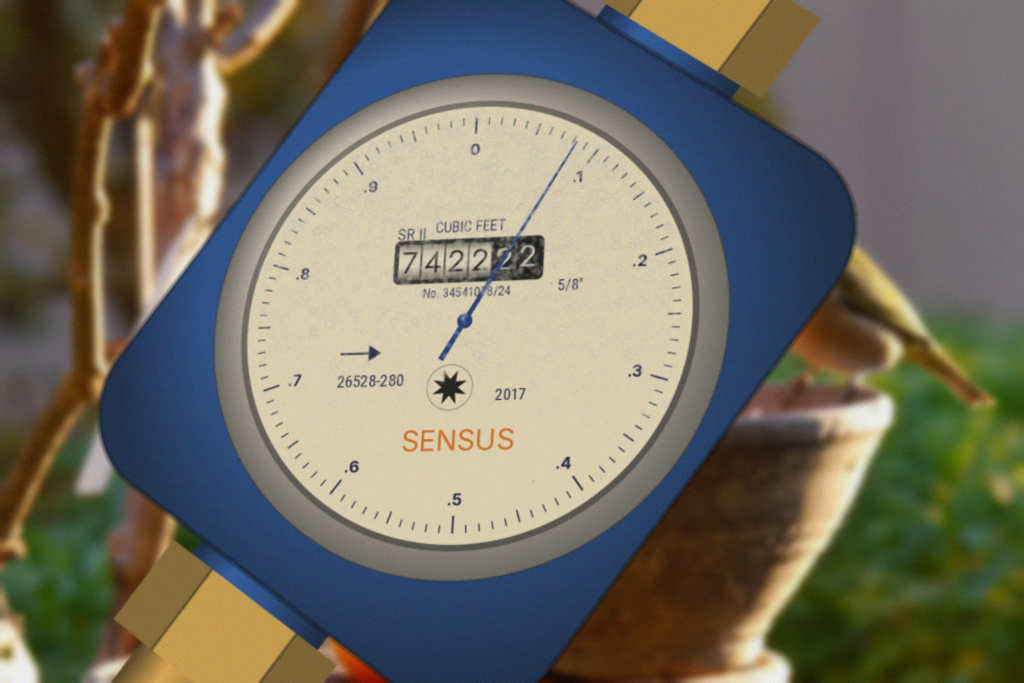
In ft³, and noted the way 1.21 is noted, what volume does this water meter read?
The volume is 742222.08
